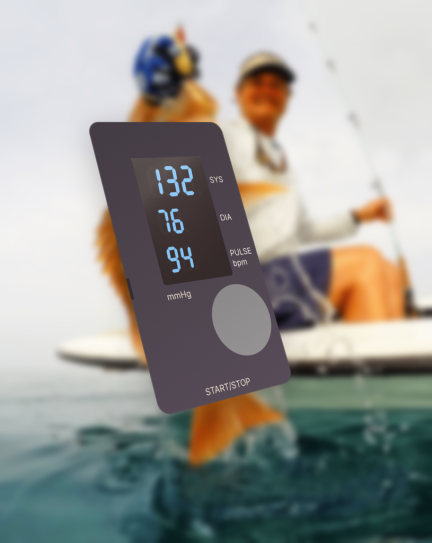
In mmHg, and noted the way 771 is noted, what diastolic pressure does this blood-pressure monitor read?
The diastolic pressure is 76
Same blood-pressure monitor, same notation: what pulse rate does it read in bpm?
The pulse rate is 94
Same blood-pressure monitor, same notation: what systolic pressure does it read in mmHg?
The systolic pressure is 132
